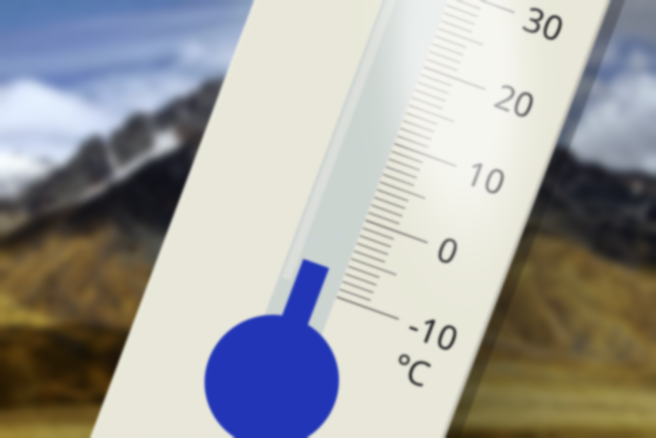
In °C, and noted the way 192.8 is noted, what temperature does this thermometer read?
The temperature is -7
